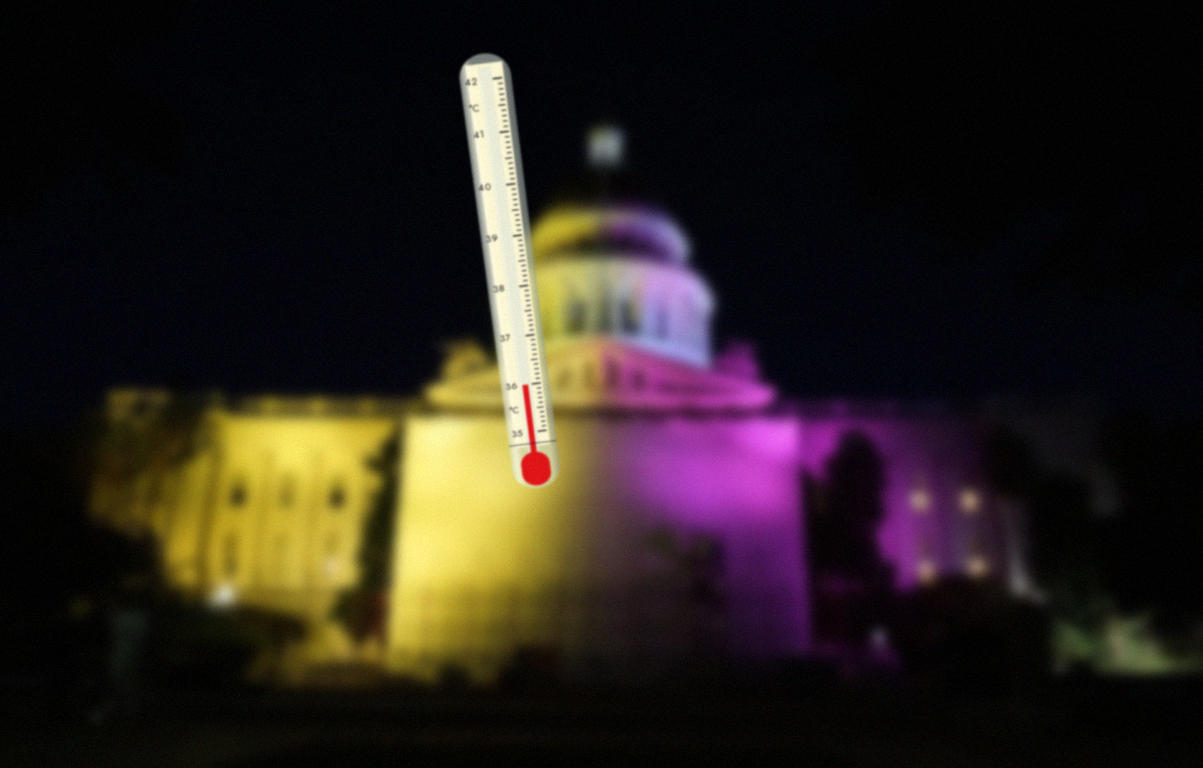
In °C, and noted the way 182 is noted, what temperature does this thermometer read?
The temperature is 36
